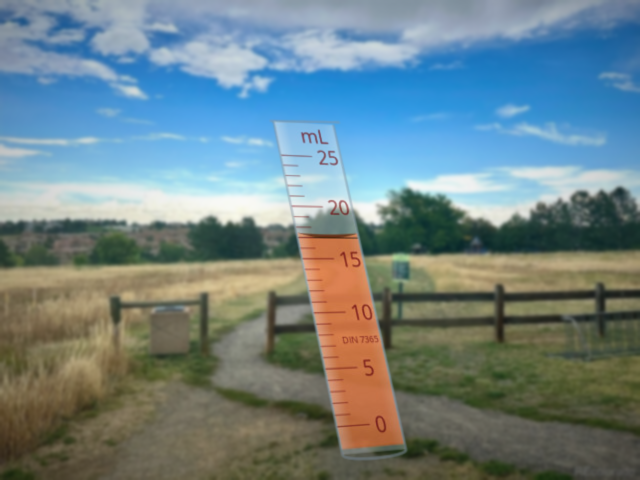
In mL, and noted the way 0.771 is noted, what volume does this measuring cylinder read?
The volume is 17
